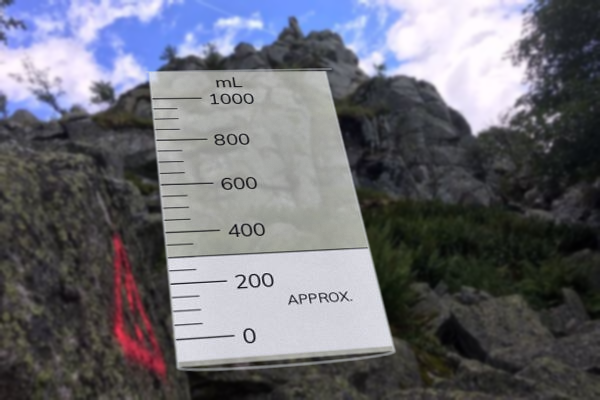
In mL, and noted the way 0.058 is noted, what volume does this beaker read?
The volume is 300
